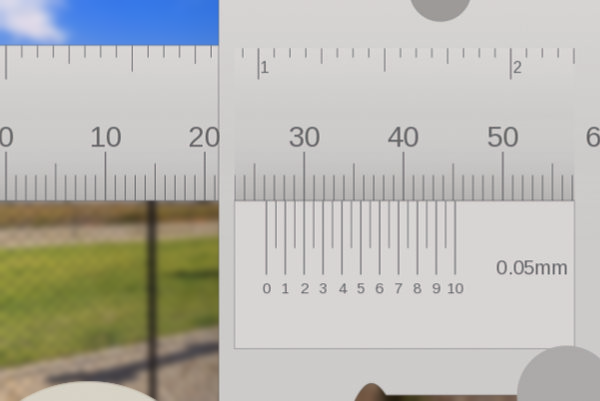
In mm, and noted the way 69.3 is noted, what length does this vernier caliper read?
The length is 26.2
